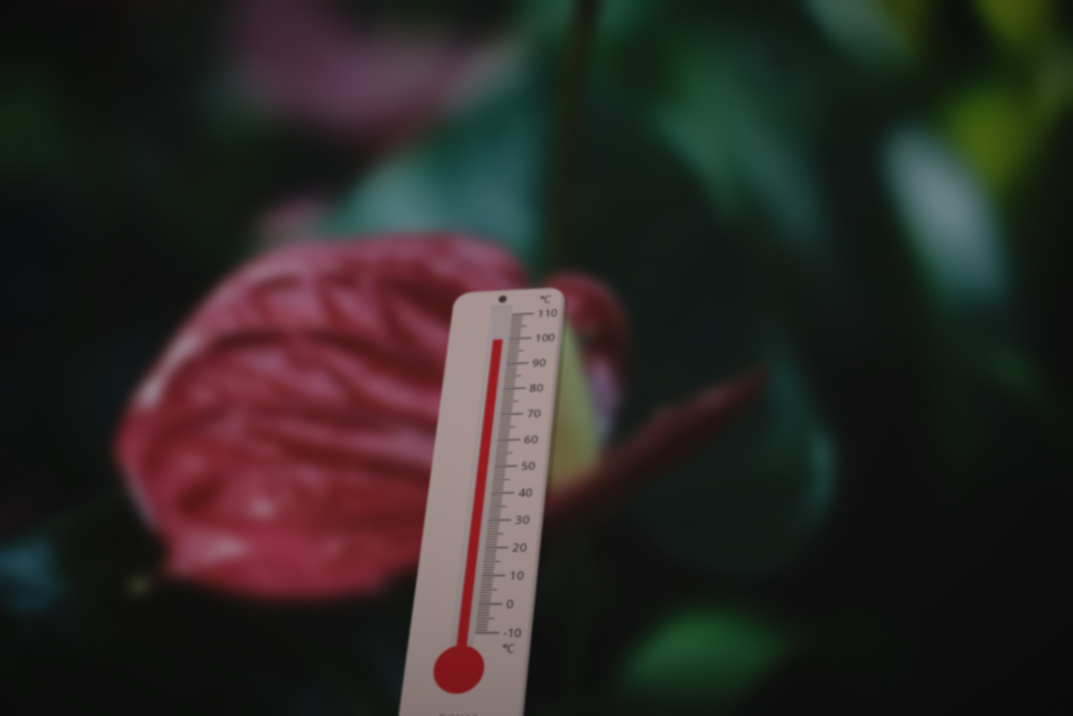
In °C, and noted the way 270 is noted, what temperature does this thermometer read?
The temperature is 100
